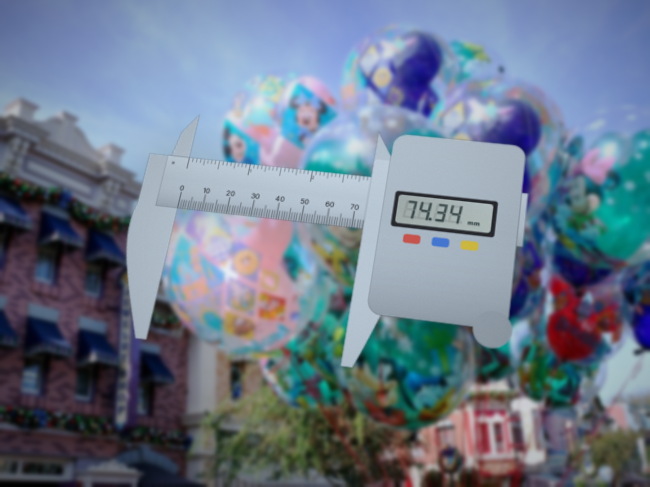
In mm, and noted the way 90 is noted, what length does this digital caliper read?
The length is 74.34
